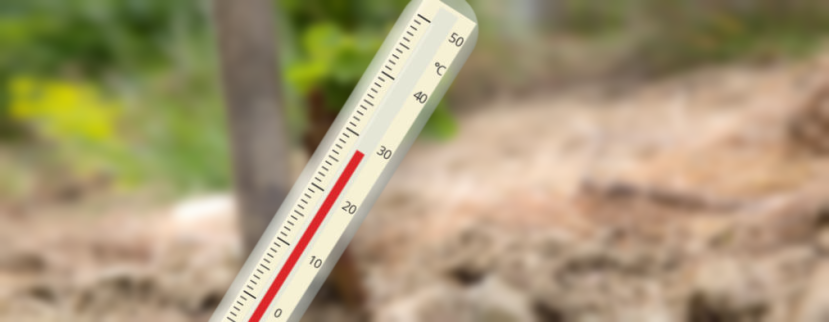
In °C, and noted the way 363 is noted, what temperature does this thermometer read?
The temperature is 28
